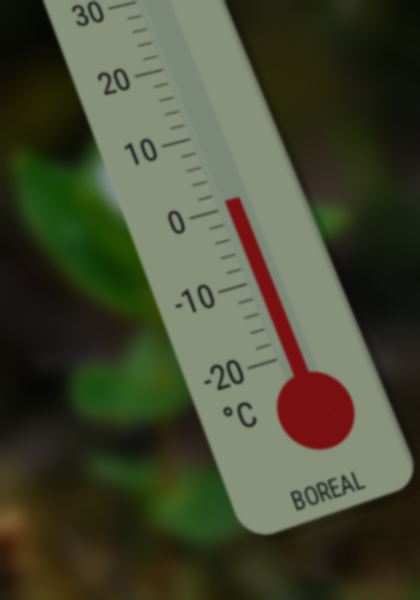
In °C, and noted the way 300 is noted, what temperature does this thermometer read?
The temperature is 1
